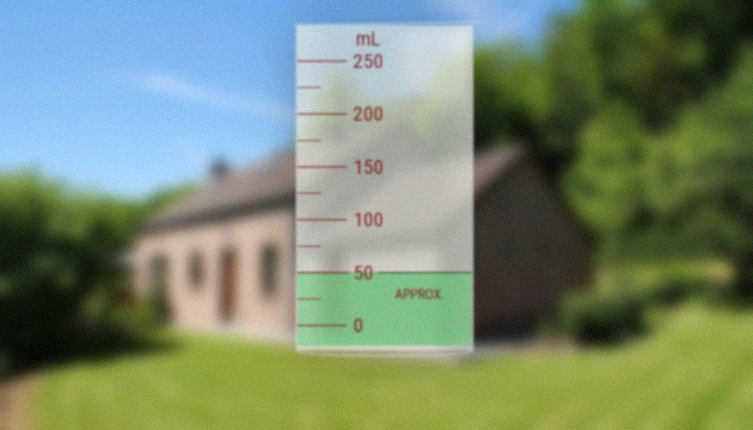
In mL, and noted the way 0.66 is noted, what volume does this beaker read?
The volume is 50
